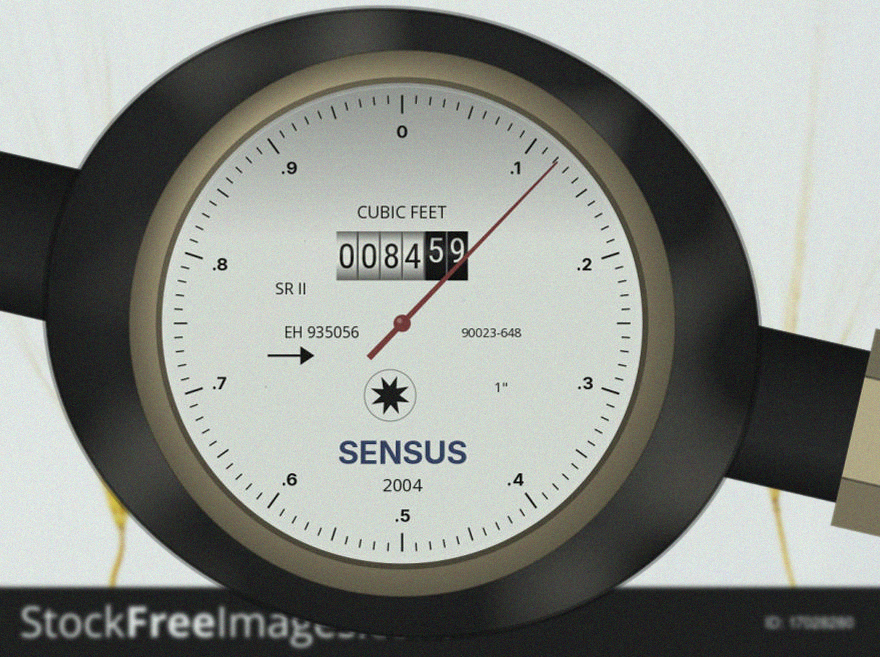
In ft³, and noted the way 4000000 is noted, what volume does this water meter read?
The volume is 8459.12
